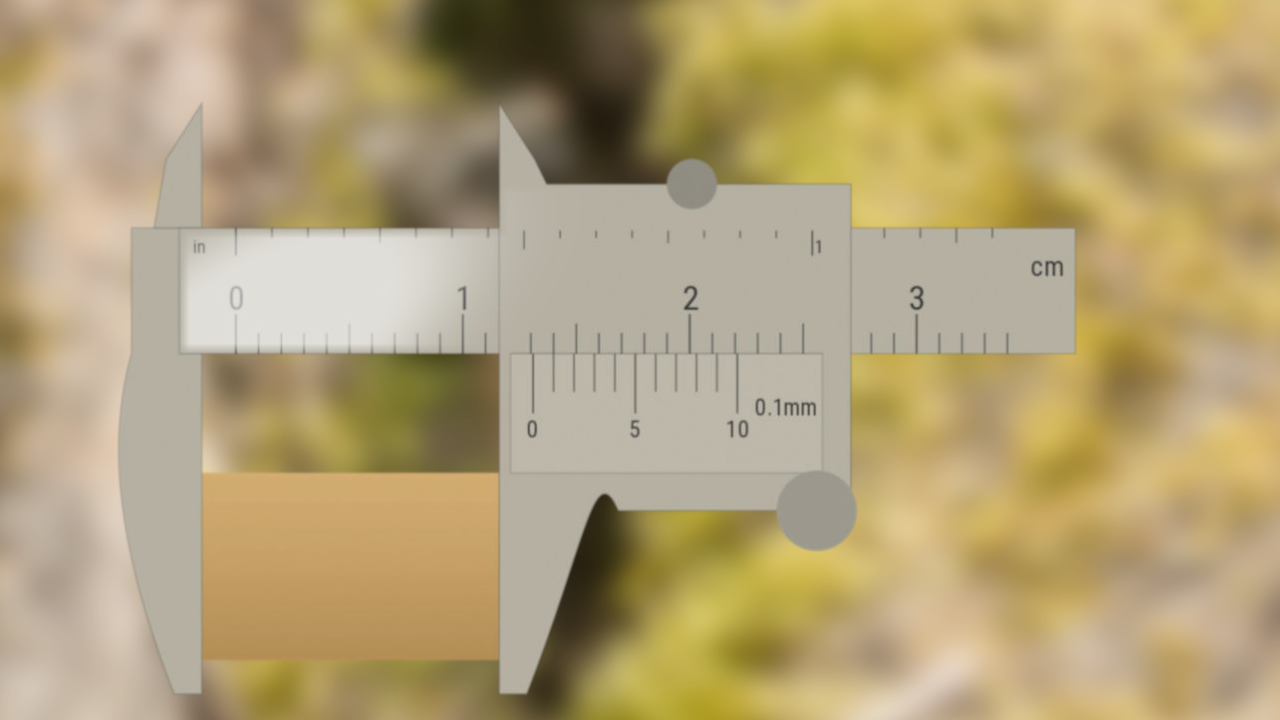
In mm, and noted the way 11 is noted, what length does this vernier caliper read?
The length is 13.1
